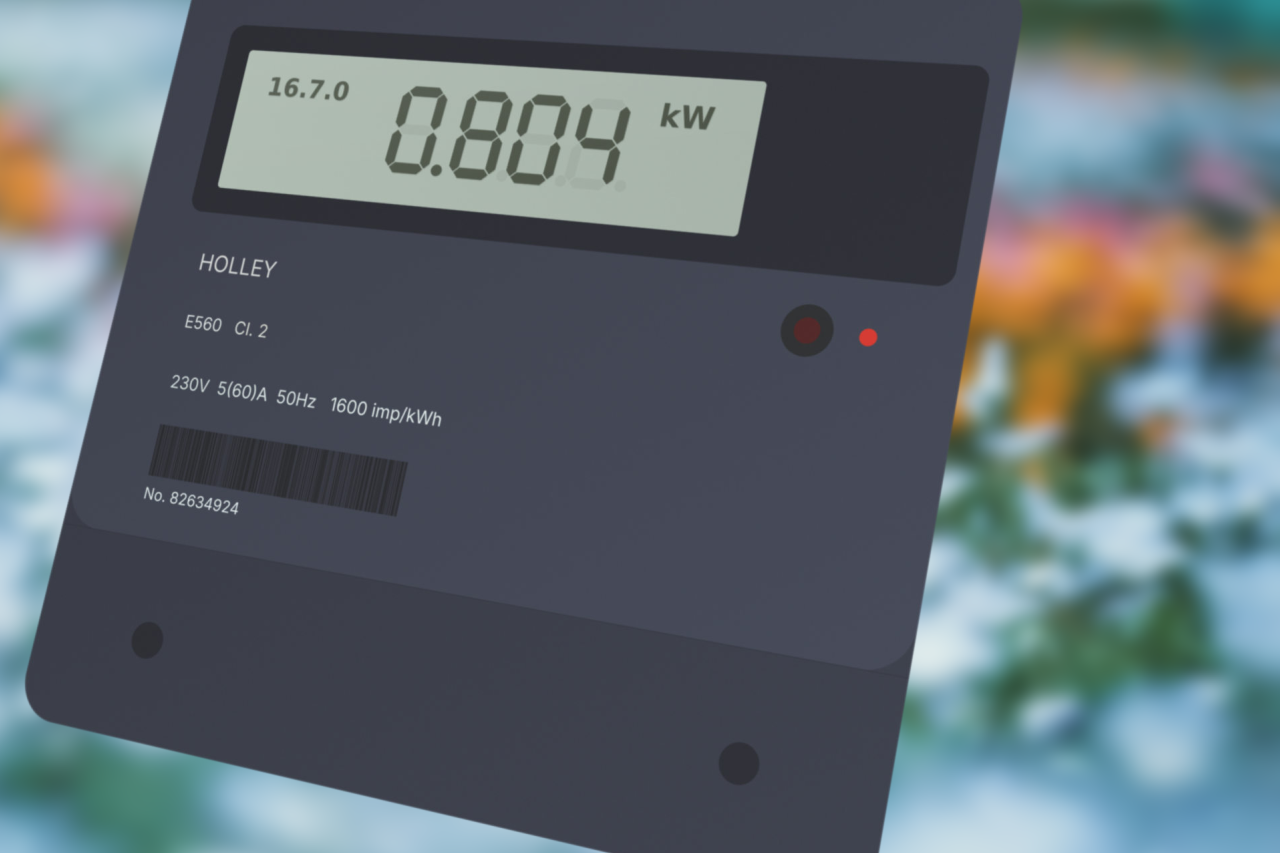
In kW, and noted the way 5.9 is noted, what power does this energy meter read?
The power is 0.804
